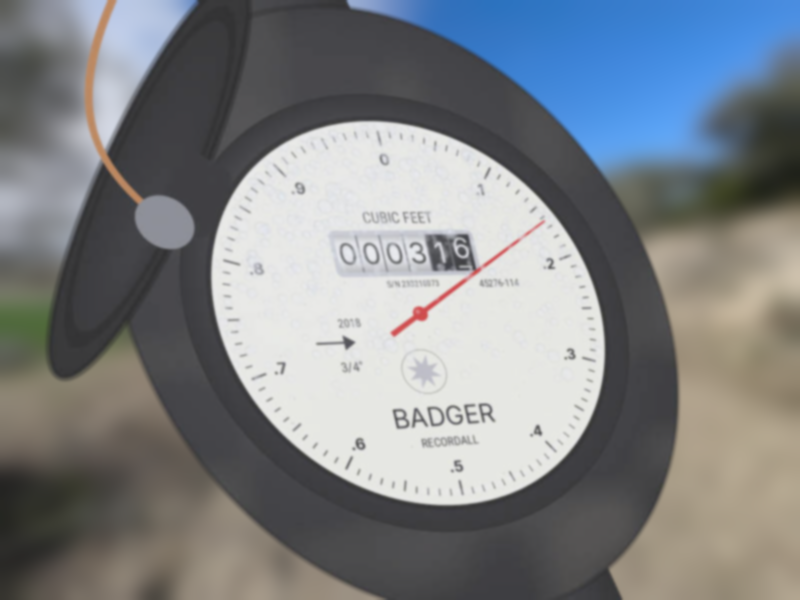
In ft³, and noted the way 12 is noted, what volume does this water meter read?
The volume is 316.16
